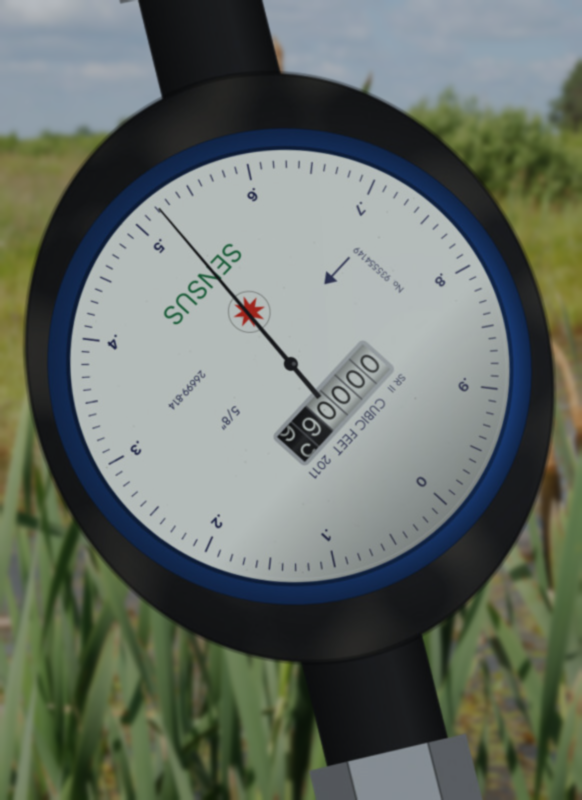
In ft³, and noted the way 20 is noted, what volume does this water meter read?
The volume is 65.52
